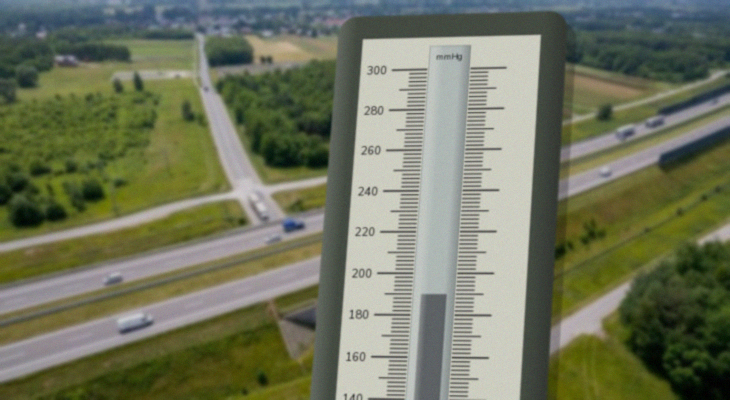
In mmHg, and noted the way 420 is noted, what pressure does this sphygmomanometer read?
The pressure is 190
